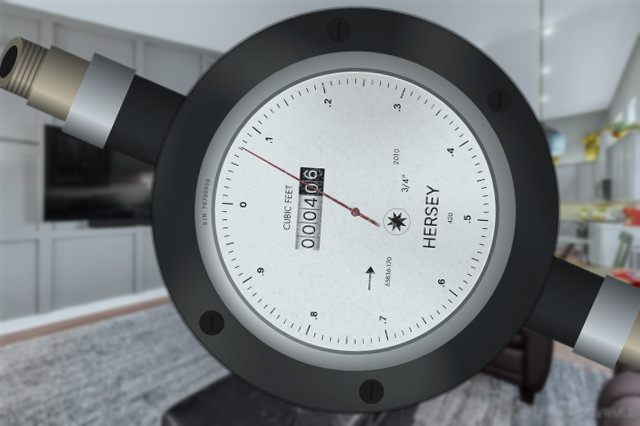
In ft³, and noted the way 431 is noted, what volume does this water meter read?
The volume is 406.07
